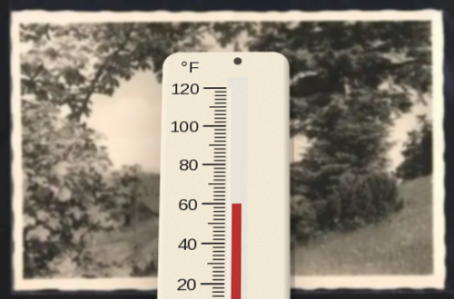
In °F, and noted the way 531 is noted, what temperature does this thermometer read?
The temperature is 60
